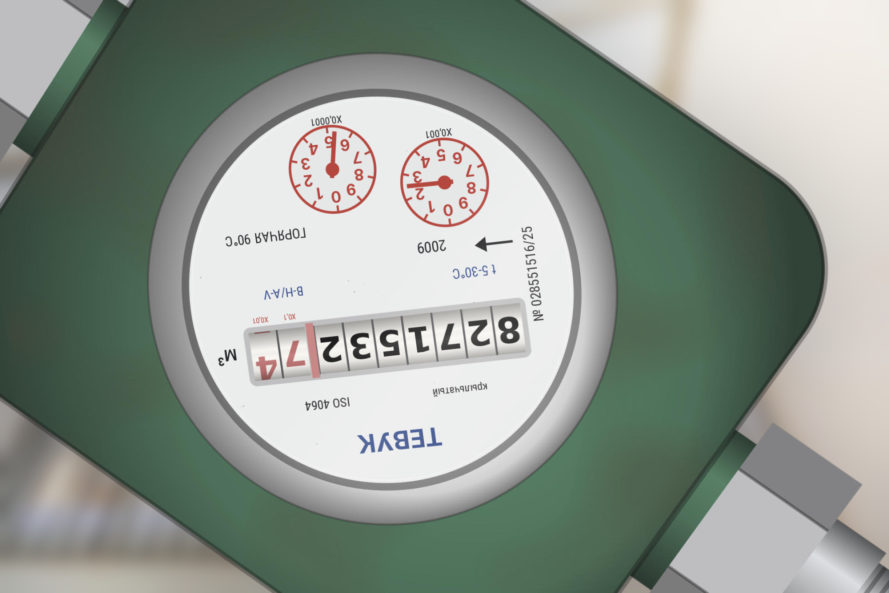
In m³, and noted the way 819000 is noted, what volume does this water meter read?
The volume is 8271532.7425
